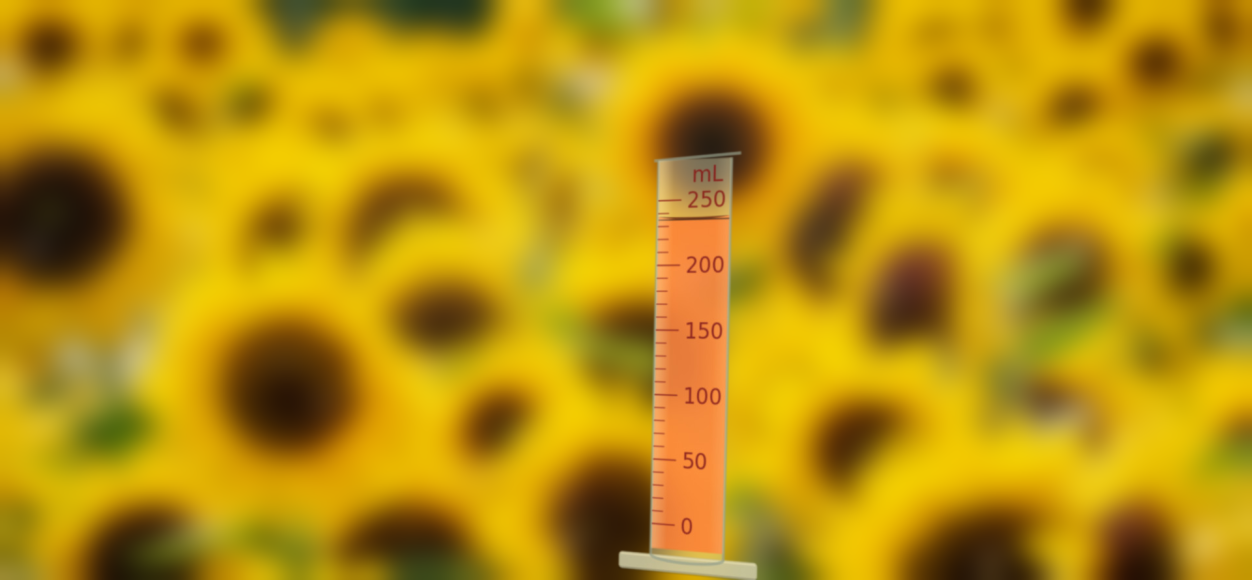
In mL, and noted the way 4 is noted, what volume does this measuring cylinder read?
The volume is 235
